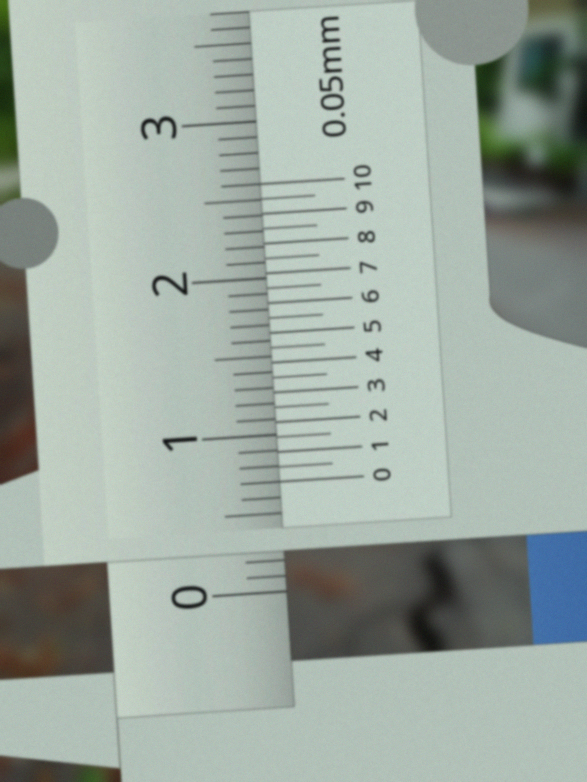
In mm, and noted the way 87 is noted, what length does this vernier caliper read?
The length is 7.0
